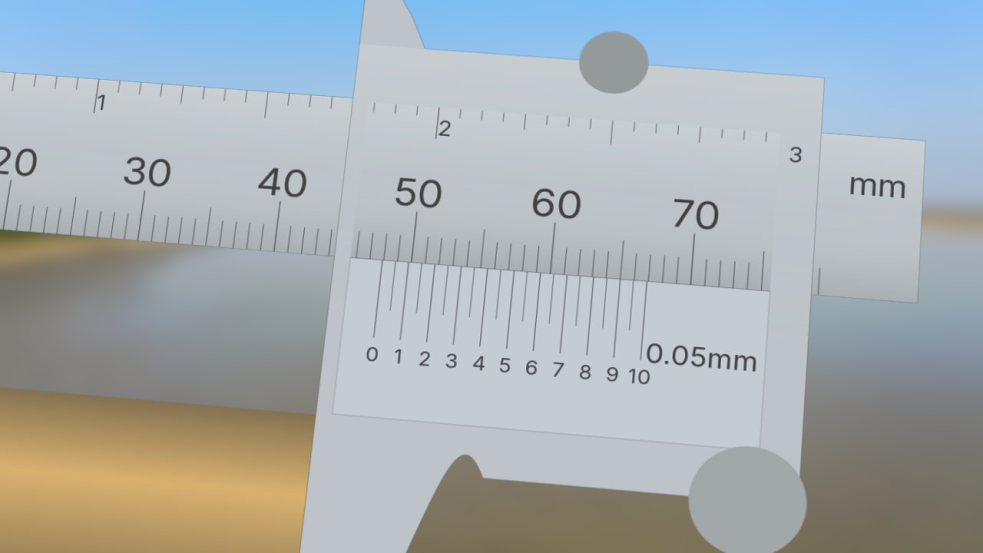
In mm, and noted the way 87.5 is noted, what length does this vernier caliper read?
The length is 47.9
